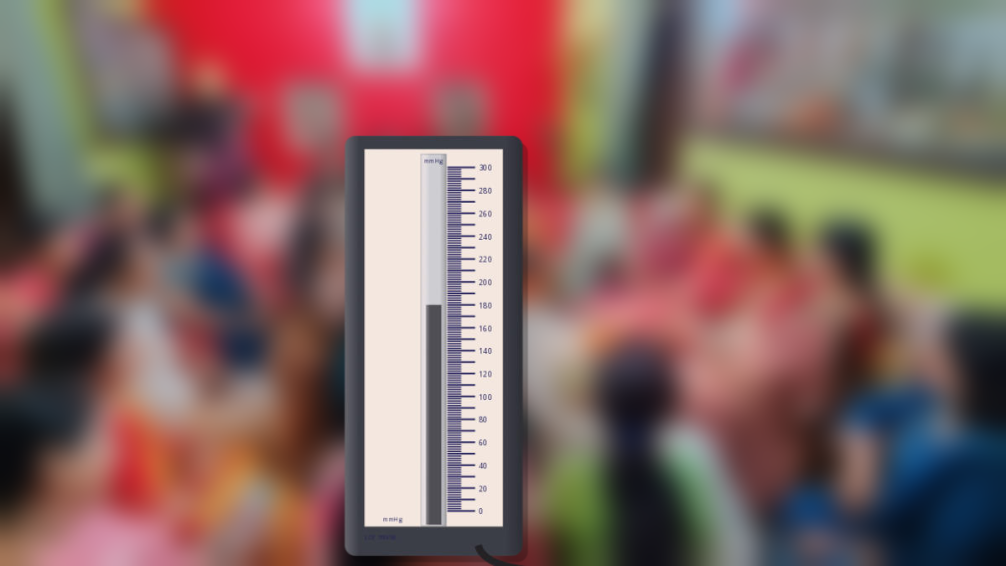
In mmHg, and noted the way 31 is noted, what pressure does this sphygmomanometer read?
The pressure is 180
